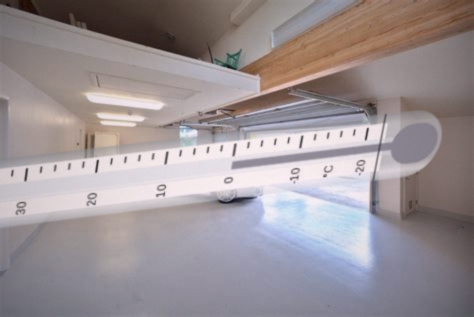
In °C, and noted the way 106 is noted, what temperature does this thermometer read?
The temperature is 0
